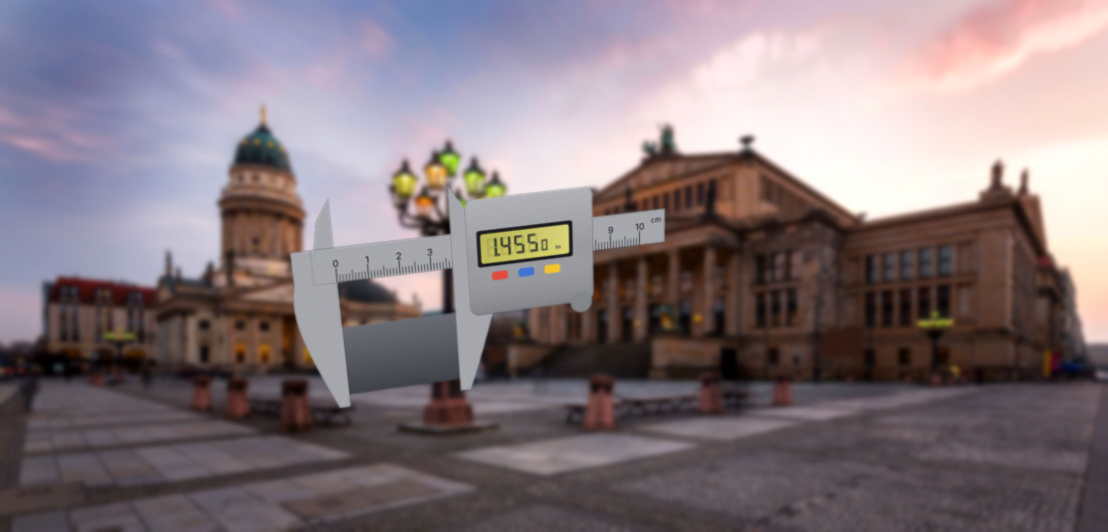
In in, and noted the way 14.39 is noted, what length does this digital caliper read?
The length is 1.4550
